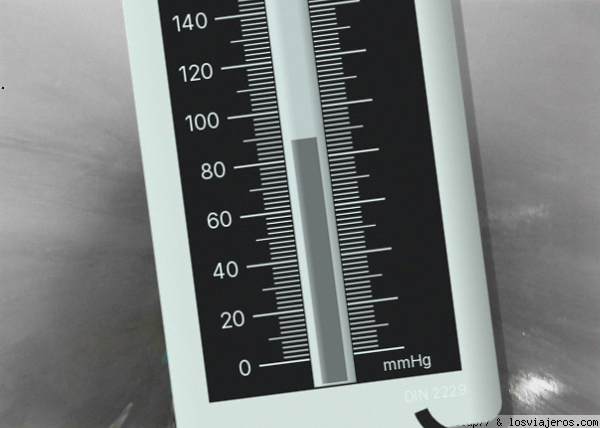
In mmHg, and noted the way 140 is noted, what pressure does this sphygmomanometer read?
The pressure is 88
